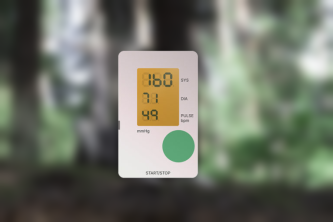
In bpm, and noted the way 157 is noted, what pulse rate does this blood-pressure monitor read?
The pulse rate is 49
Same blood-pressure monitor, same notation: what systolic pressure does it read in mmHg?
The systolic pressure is 160
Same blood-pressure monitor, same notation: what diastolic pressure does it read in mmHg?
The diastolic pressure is 71
